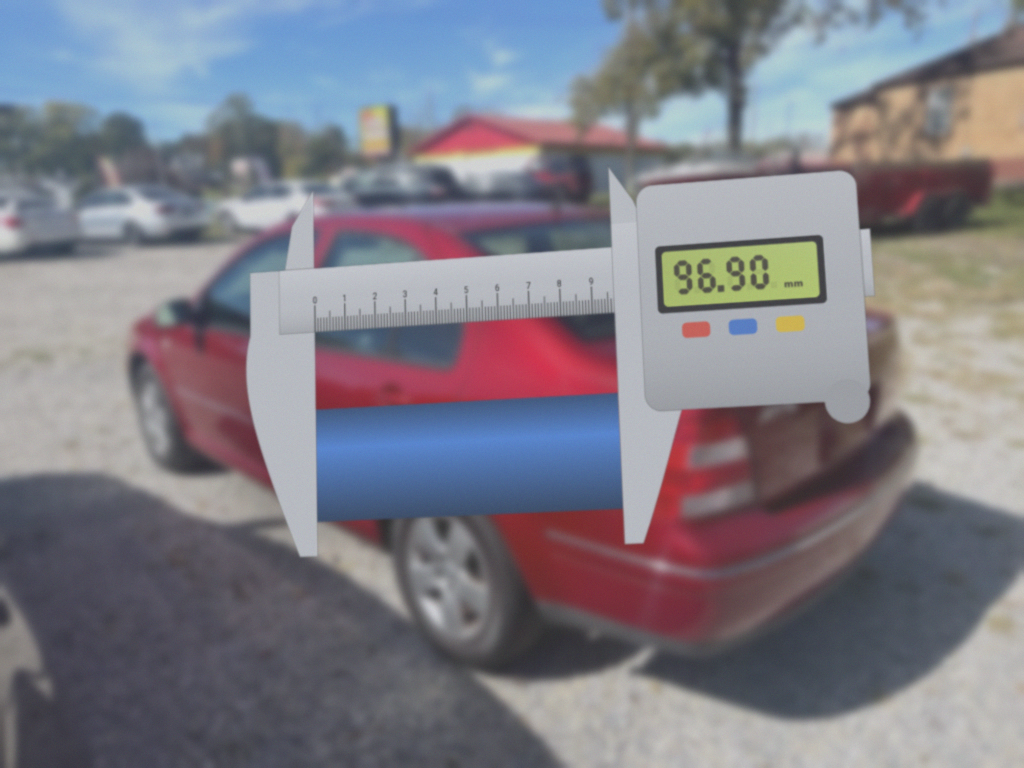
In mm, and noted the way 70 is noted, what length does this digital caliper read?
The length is 96.90
